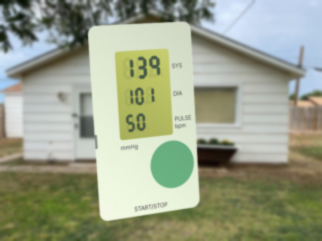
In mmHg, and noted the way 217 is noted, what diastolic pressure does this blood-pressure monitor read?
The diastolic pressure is 101
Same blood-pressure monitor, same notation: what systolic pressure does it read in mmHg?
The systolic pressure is 139
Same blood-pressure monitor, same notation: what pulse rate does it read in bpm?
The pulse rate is 50
